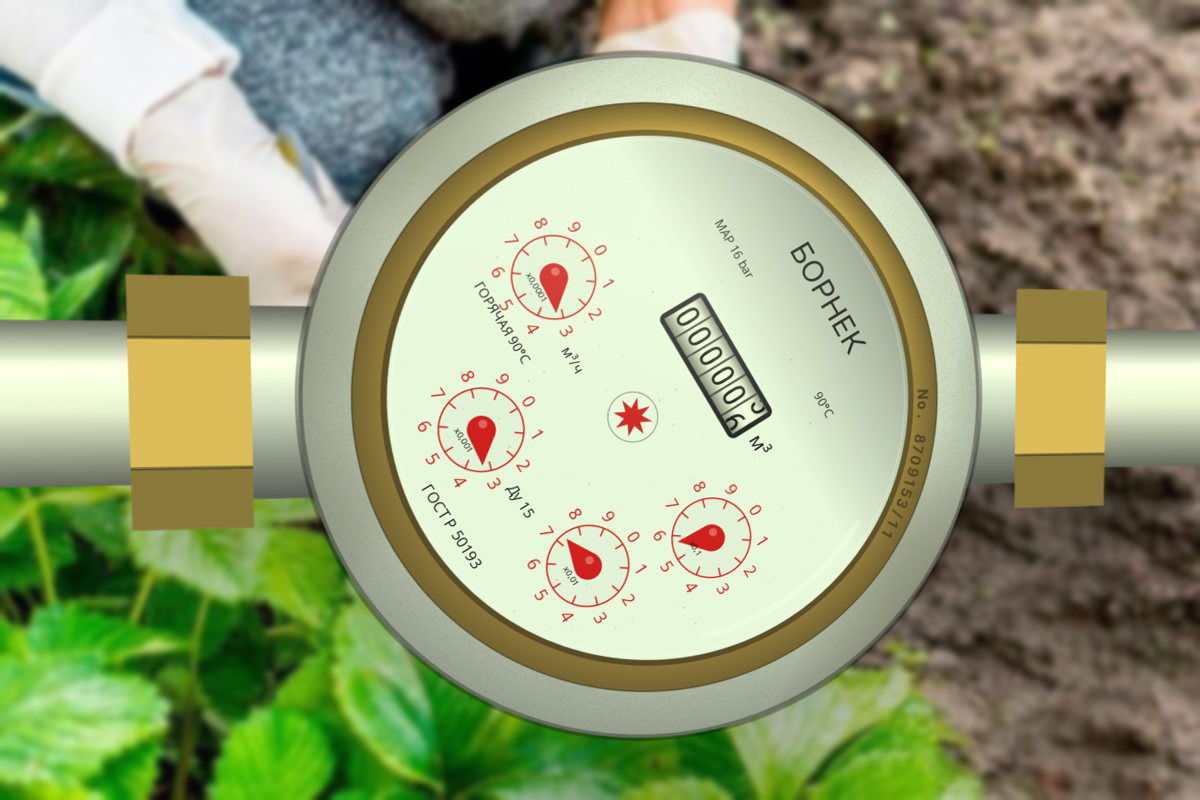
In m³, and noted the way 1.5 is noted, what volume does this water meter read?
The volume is 5.5733
